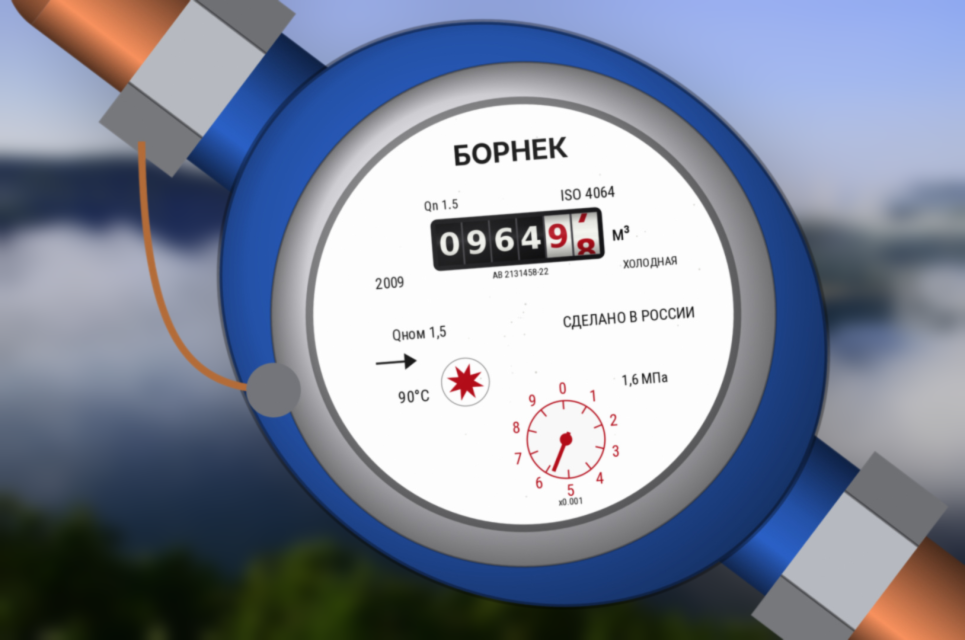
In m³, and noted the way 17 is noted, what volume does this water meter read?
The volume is 964.975
